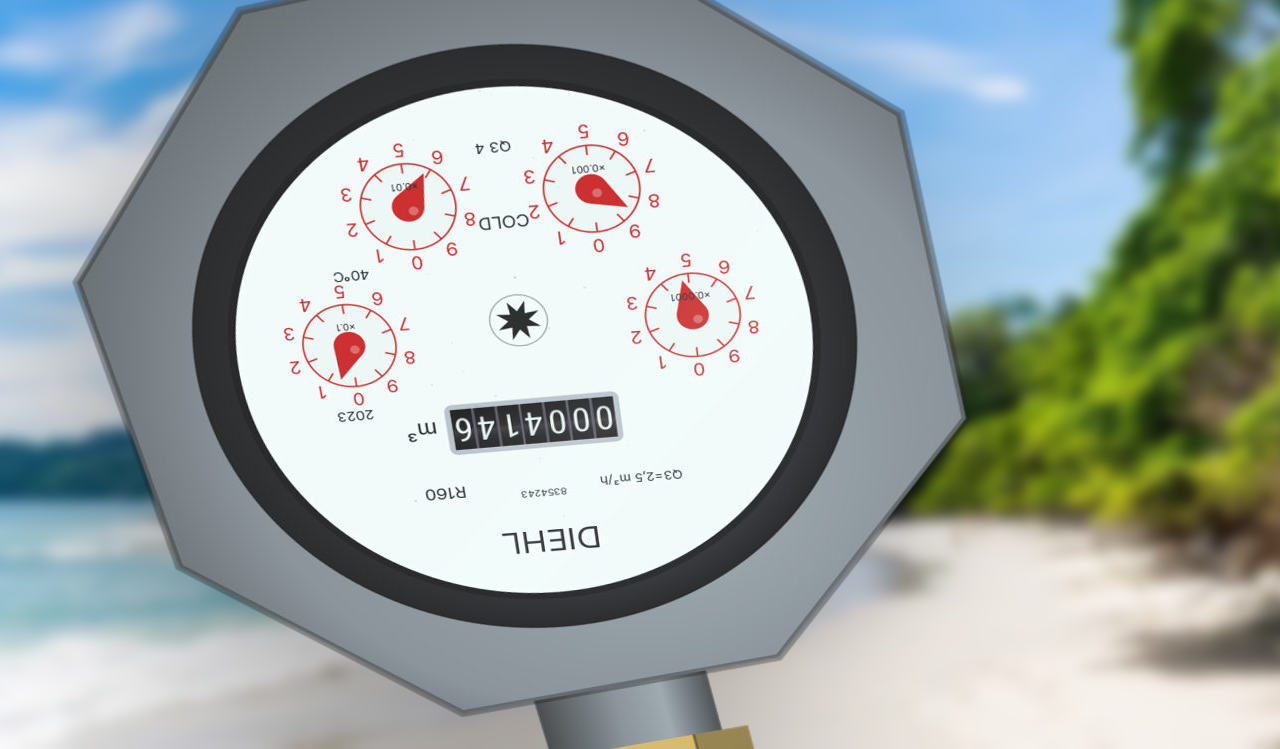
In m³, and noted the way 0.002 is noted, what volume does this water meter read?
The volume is 4146.0584
